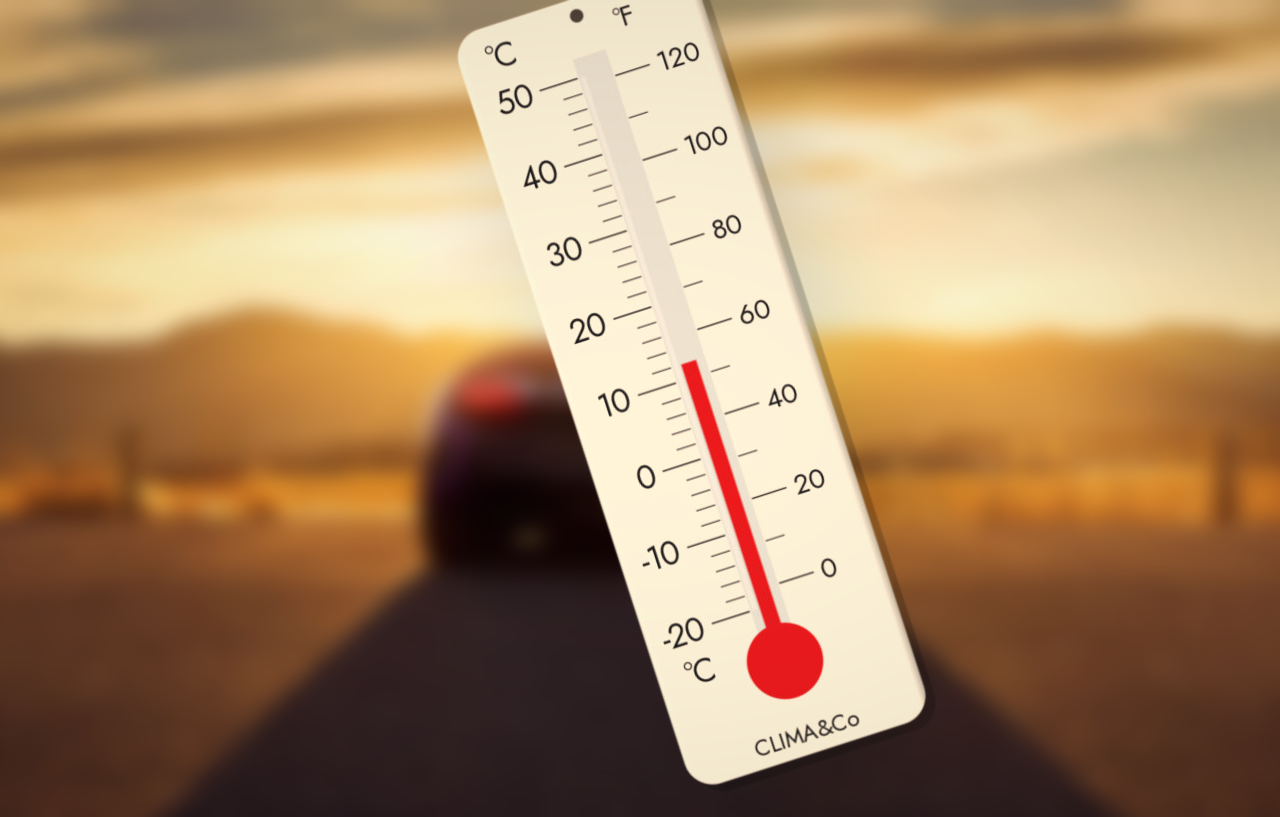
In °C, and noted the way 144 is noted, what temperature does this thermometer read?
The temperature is 12
